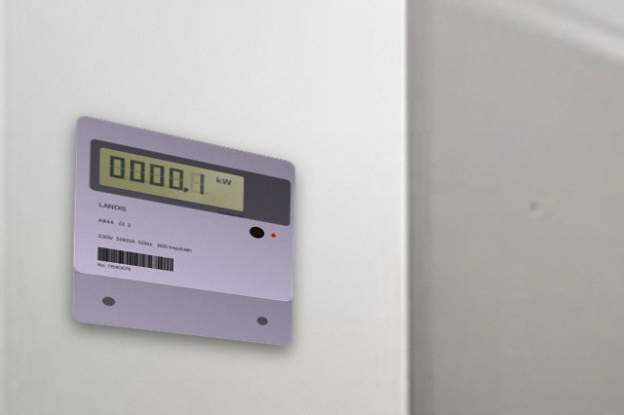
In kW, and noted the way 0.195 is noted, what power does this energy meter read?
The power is 0.1
